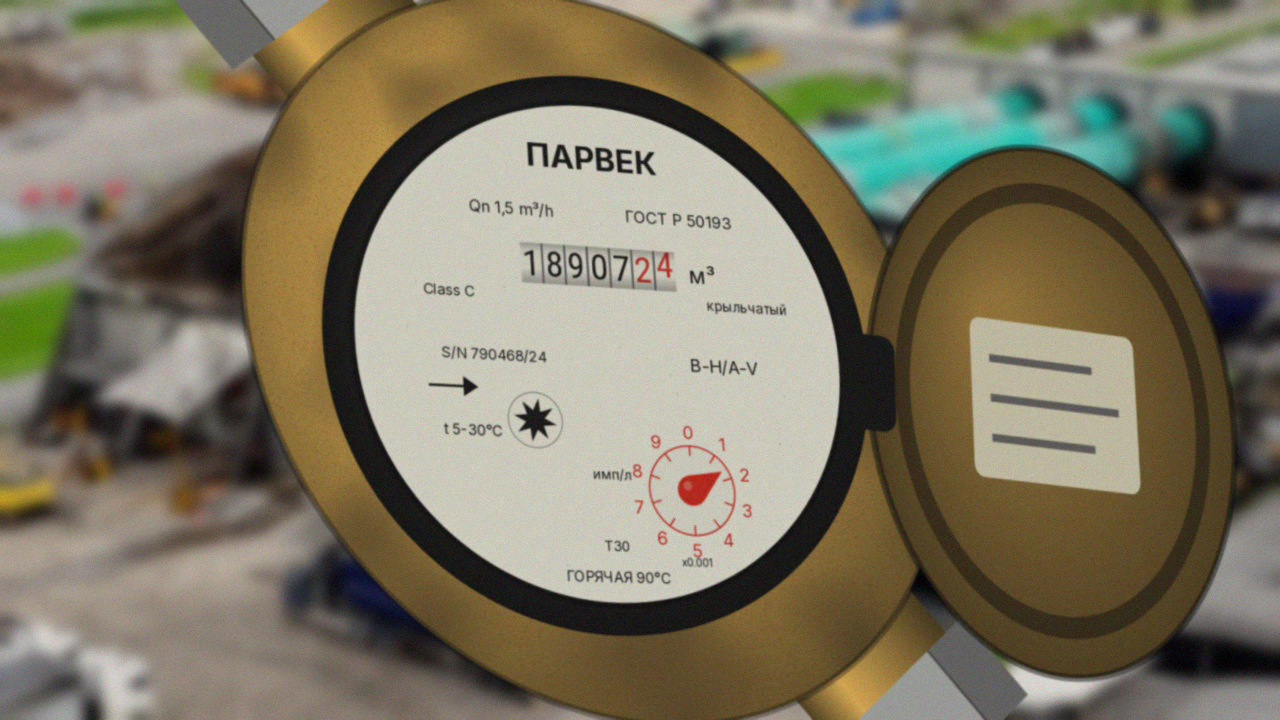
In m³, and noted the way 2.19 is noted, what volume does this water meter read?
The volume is 18907.241
